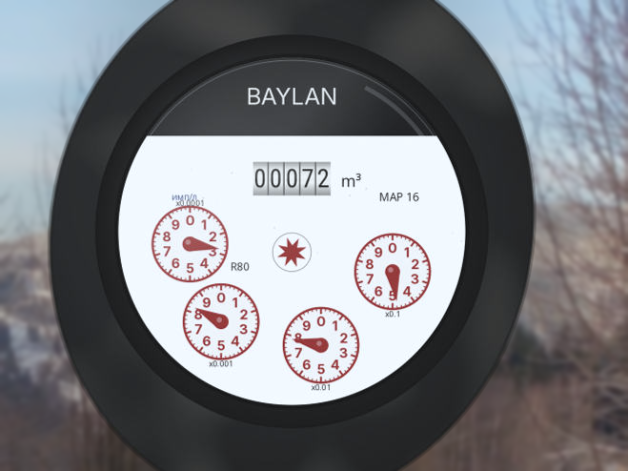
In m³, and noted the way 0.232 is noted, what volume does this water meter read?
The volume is 72.4782
